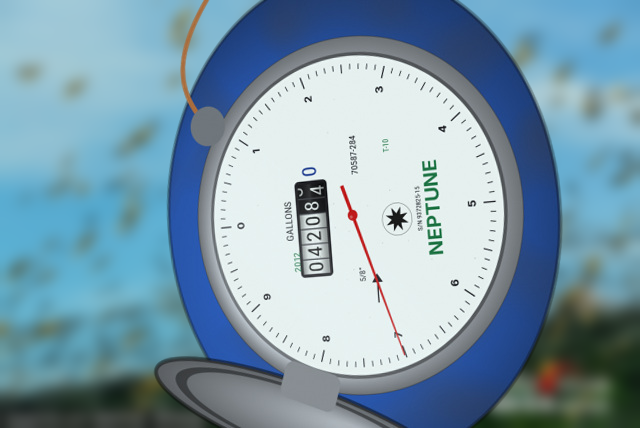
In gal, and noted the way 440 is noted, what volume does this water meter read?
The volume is 420837.0
